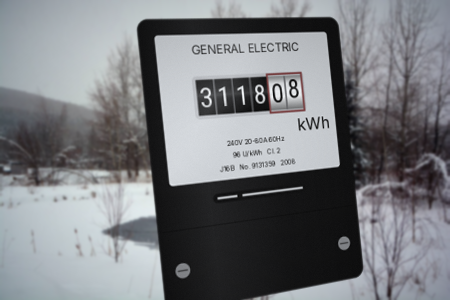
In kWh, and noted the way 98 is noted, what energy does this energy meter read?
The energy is 3118.08
